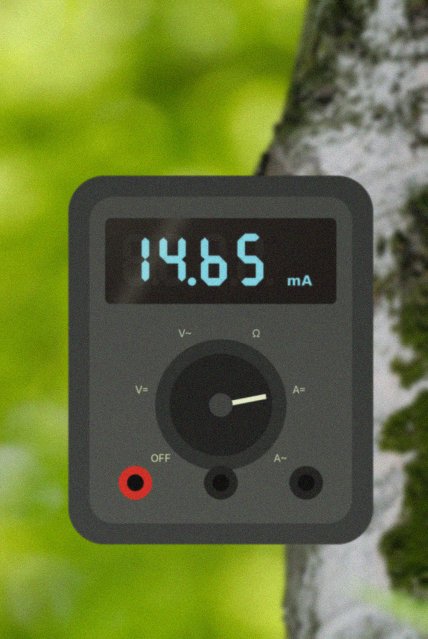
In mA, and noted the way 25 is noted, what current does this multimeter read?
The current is 14.65
